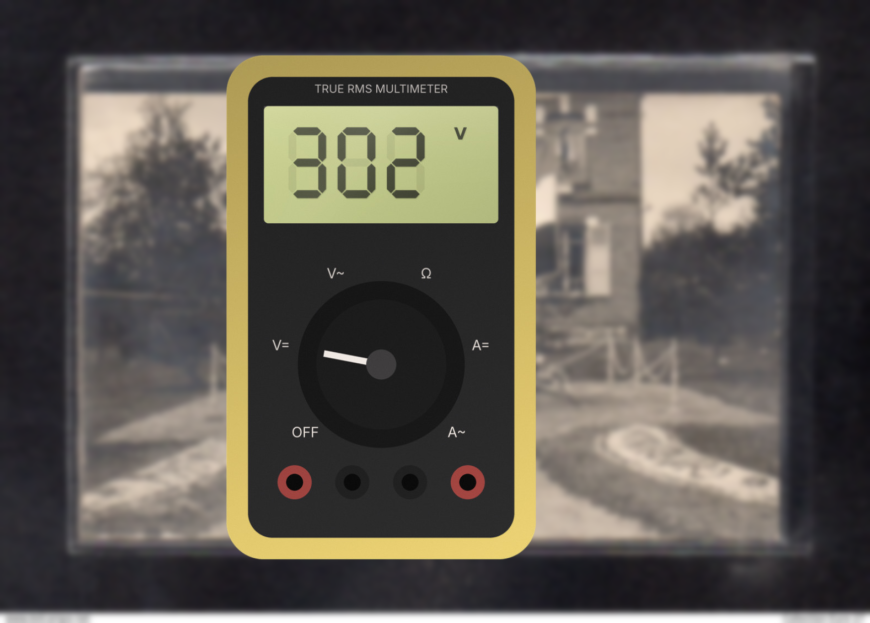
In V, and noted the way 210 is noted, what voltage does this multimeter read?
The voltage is 302
